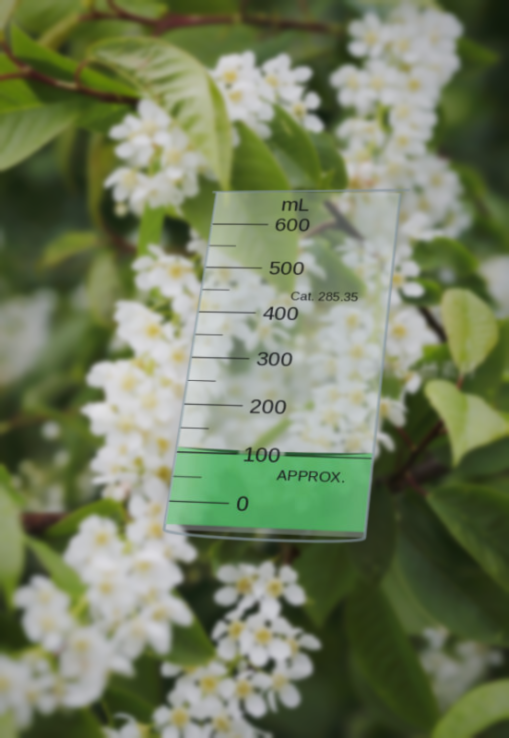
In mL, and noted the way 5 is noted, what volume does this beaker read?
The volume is 100
